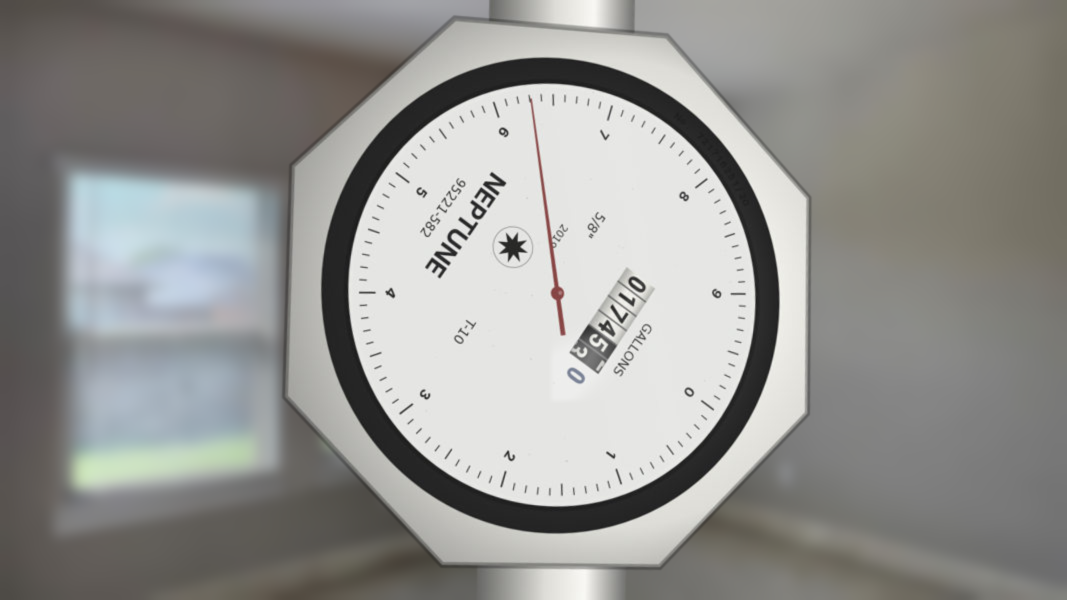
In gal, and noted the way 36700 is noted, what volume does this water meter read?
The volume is 174526.3
